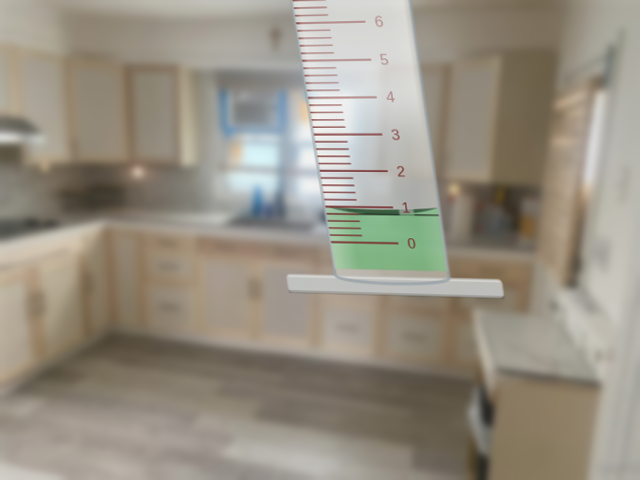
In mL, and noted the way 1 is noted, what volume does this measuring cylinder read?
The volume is 0.8
